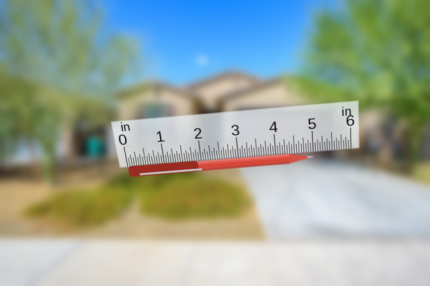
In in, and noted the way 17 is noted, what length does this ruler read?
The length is 5
